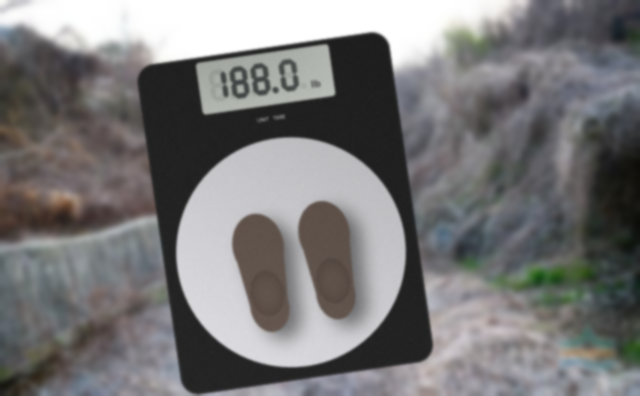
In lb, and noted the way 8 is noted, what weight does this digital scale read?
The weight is 188.0
